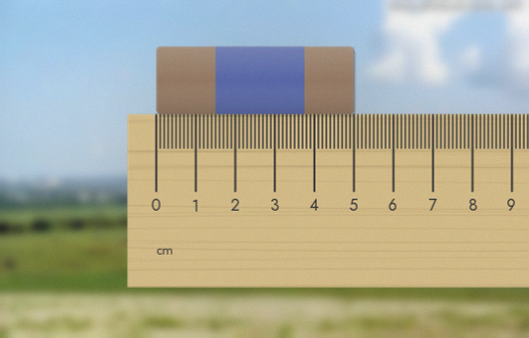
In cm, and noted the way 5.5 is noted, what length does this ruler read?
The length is 5
